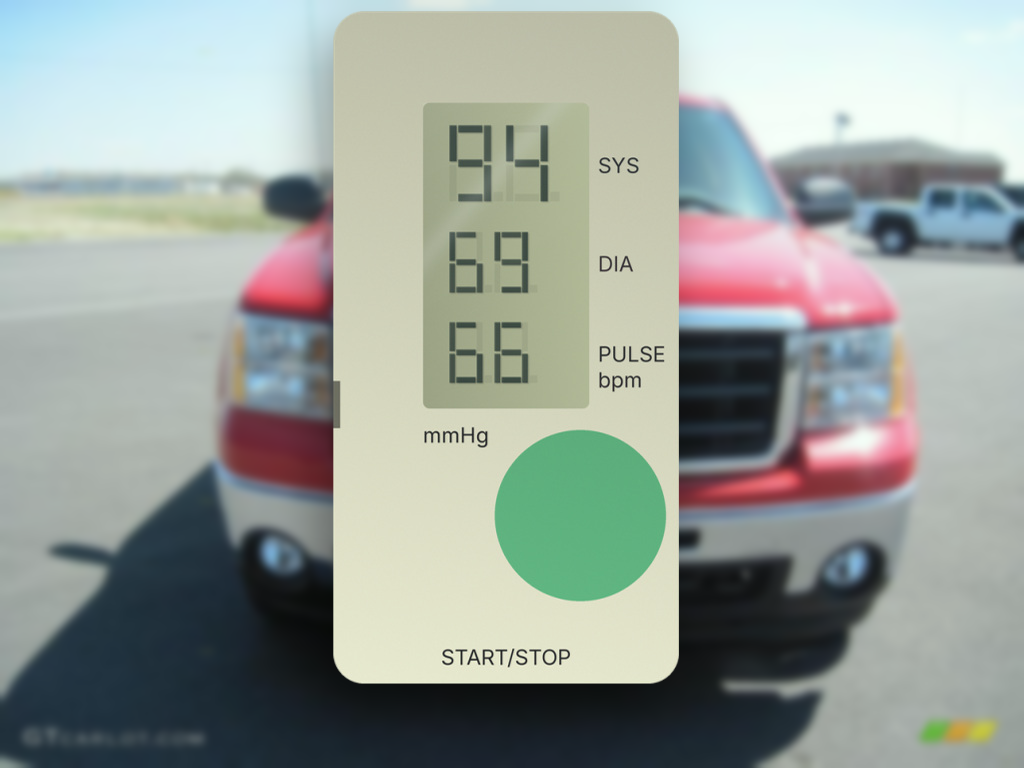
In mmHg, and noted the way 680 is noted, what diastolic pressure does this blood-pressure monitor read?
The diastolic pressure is 69
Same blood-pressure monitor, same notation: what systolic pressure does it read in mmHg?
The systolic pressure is 94
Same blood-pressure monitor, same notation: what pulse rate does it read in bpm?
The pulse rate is 66
